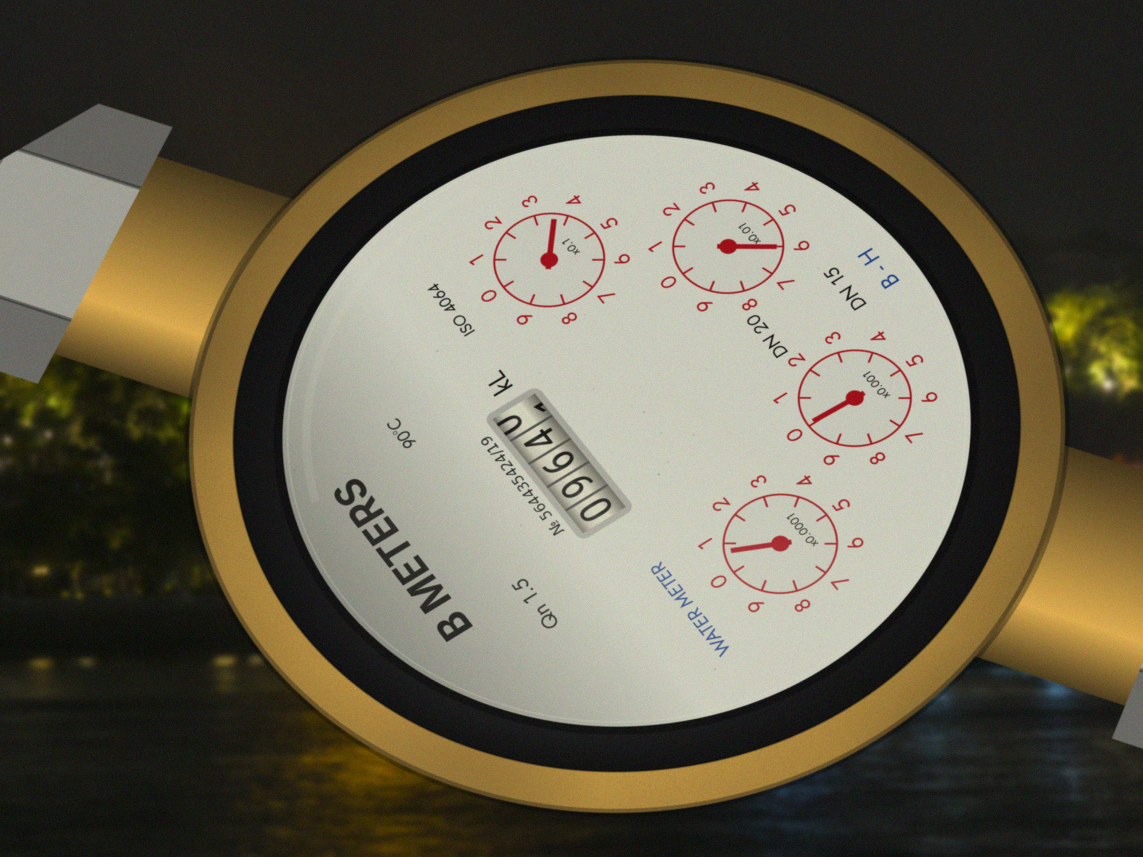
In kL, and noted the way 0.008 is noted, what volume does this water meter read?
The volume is 9640.3600
